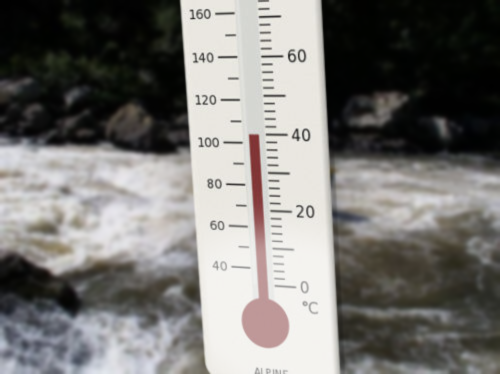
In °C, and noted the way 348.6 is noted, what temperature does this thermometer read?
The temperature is 40
